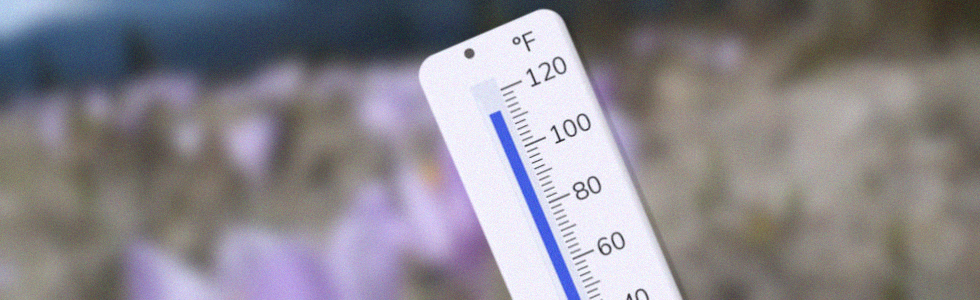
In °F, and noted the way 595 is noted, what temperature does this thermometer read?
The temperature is 114
